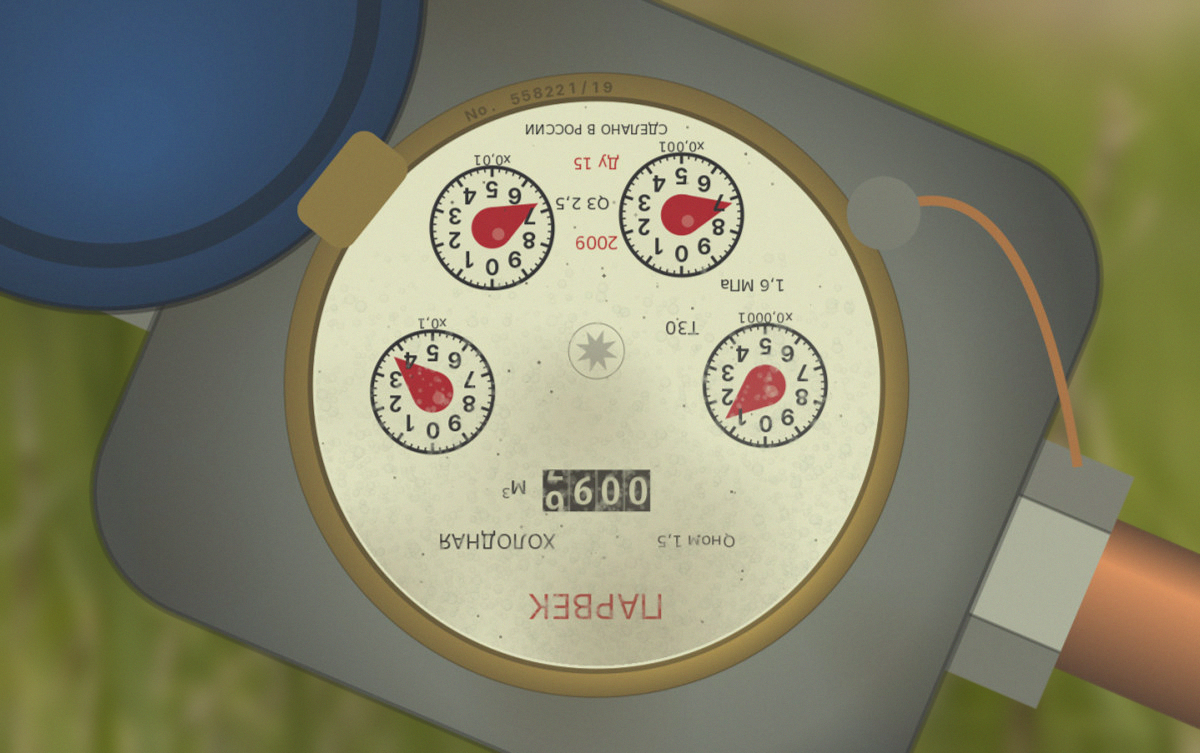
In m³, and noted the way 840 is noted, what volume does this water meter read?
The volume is 96.3671
